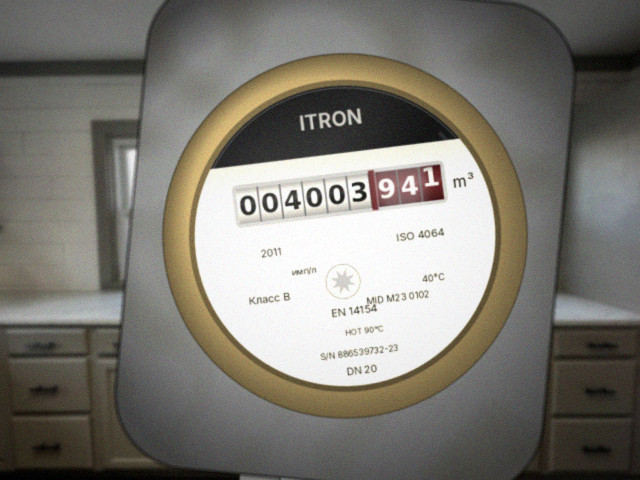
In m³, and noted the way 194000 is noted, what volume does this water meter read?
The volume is 4003.941
